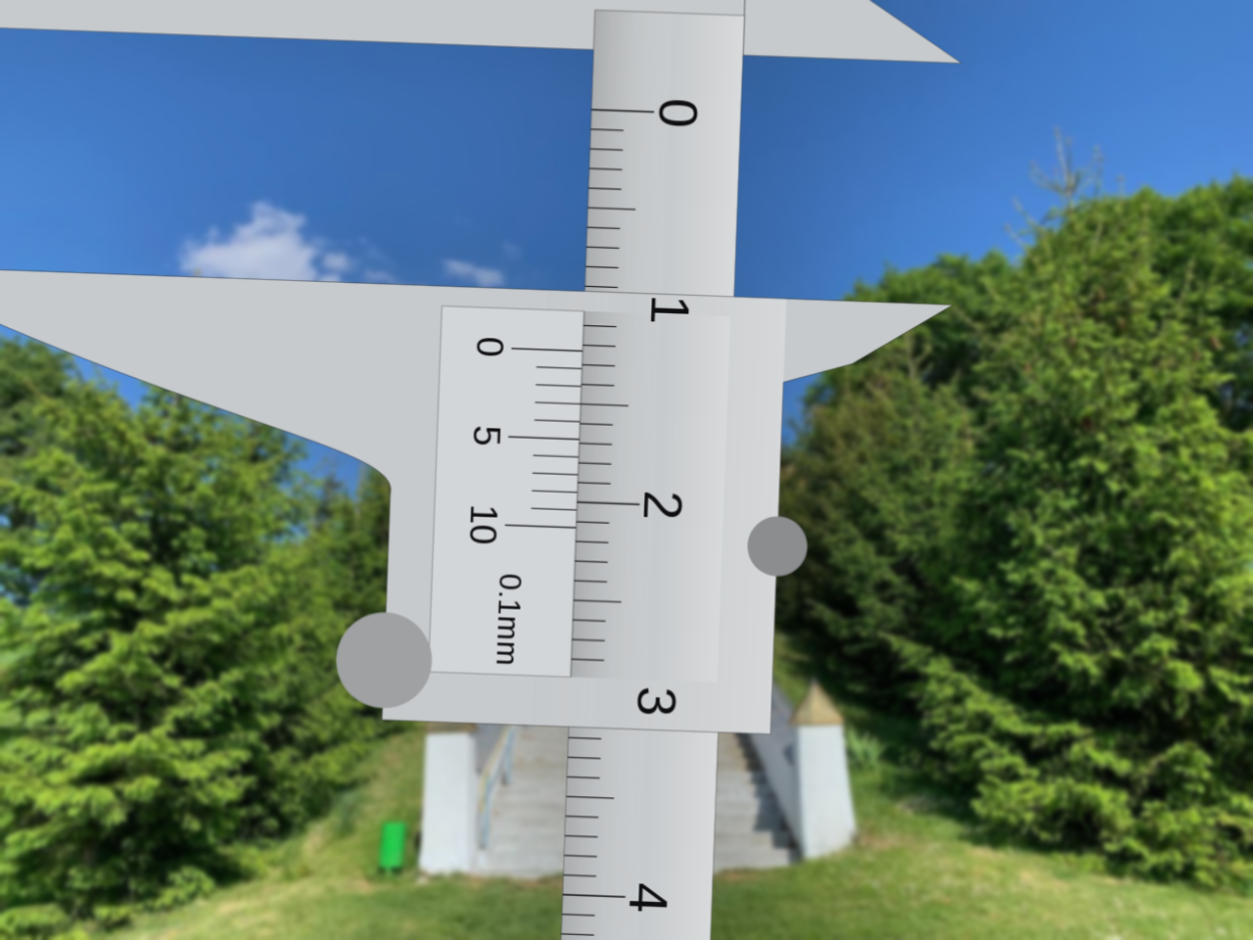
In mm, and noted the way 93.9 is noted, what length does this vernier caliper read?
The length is 12.3
